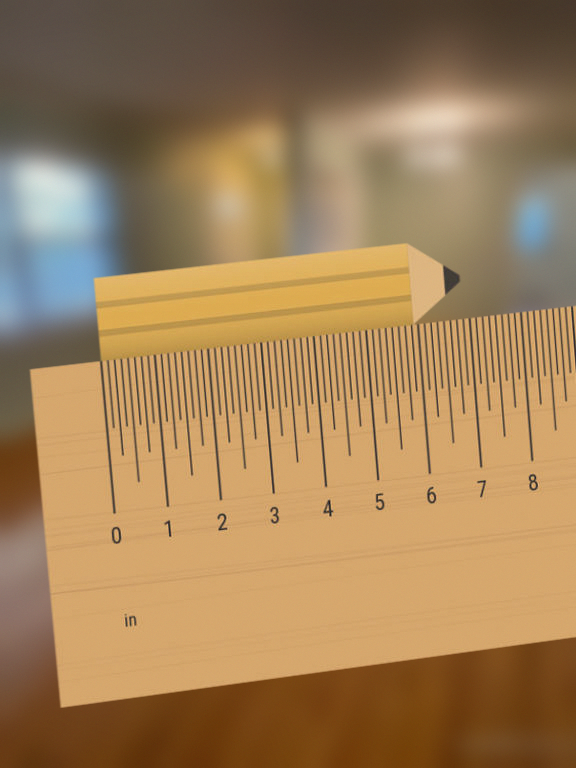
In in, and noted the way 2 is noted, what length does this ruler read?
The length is 6.875
